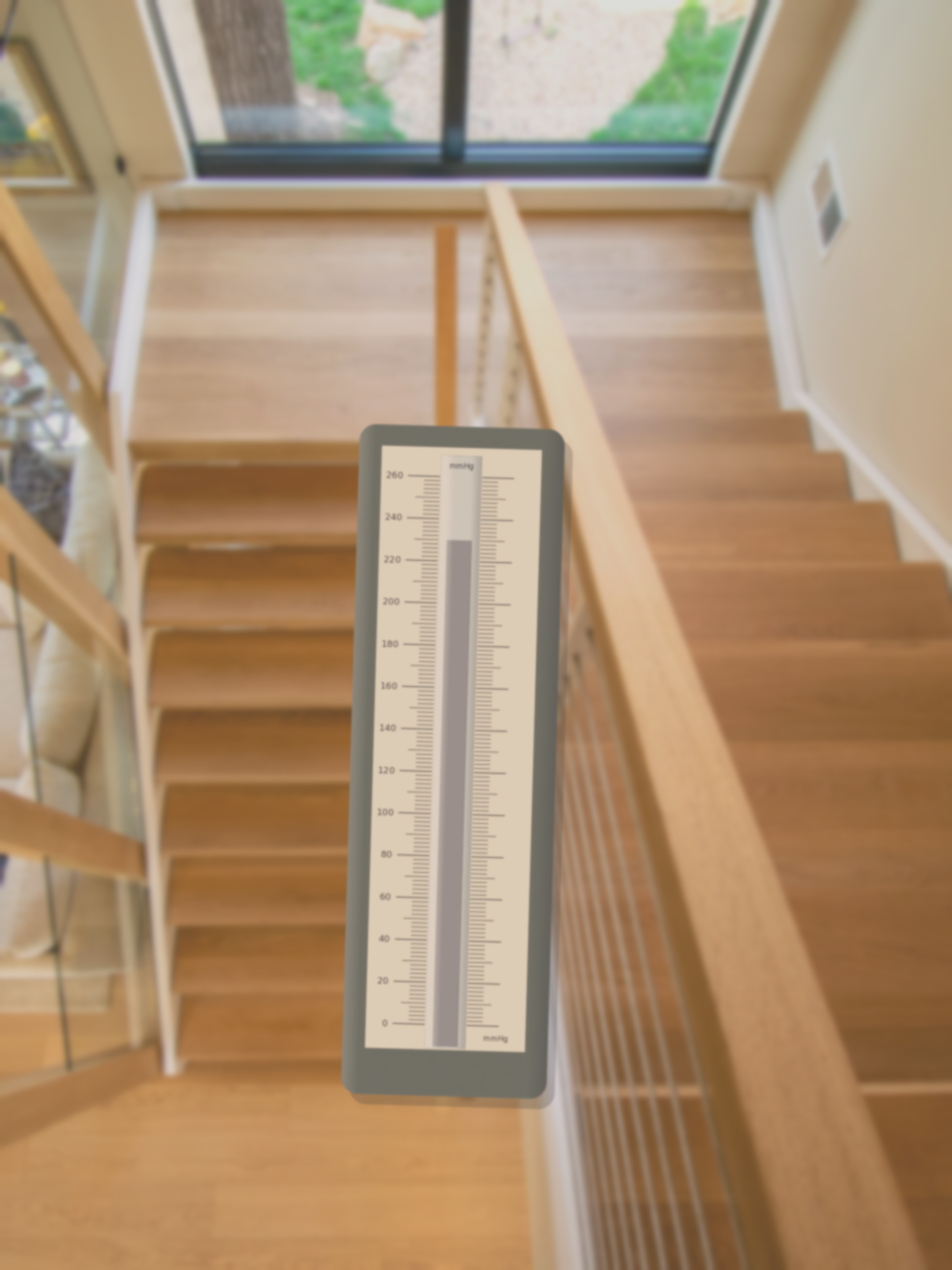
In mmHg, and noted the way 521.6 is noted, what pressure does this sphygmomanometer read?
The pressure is 230
